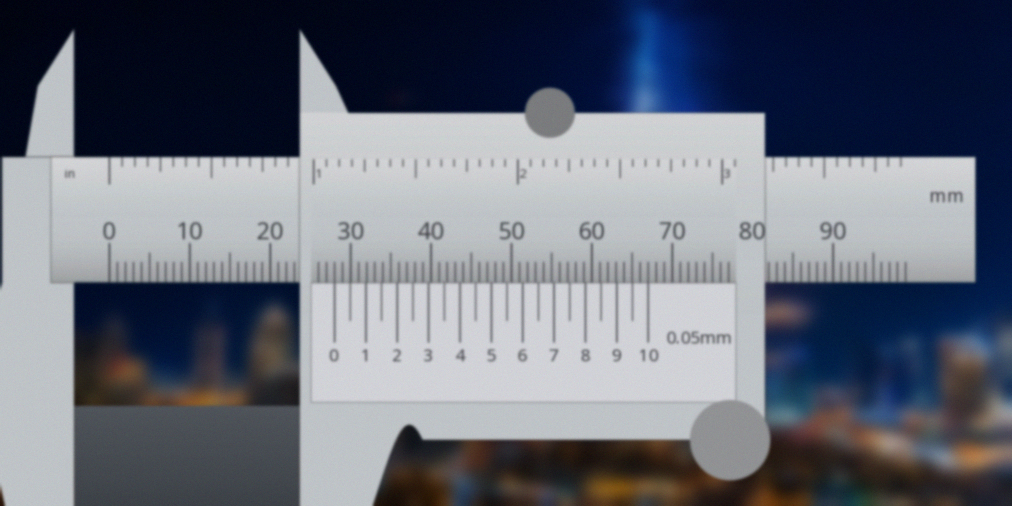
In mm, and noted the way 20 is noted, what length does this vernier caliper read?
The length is 28.0
